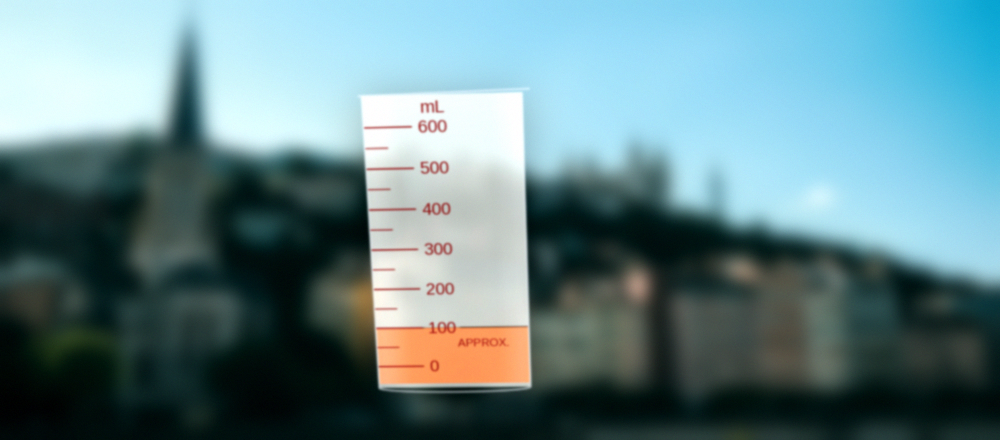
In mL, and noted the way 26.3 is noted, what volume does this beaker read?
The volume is 100
